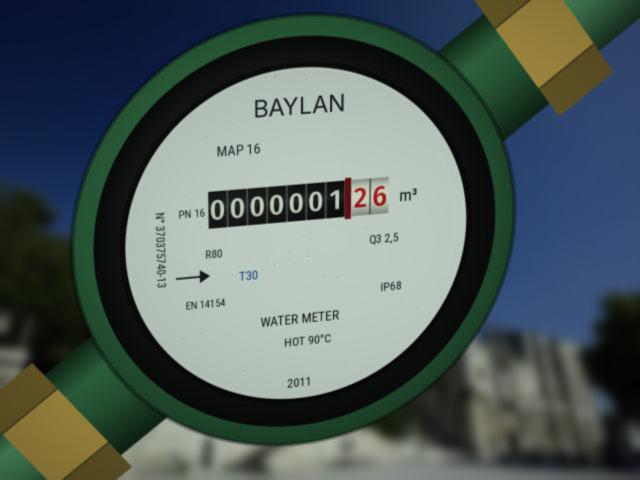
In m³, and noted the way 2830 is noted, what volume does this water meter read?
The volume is 1.26
